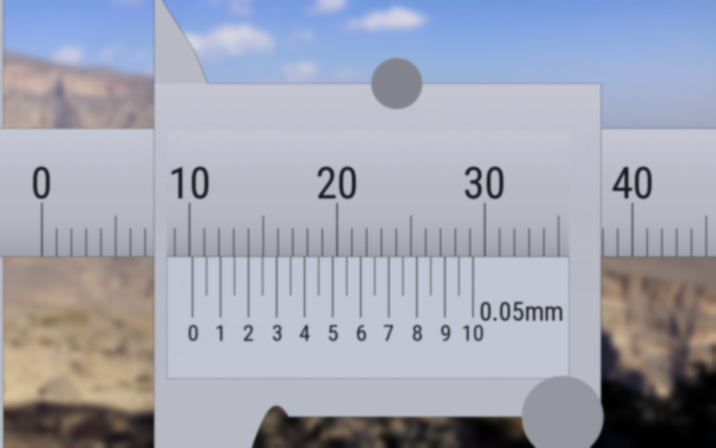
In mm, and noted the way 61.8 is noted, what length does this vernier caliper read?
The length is 10.2
